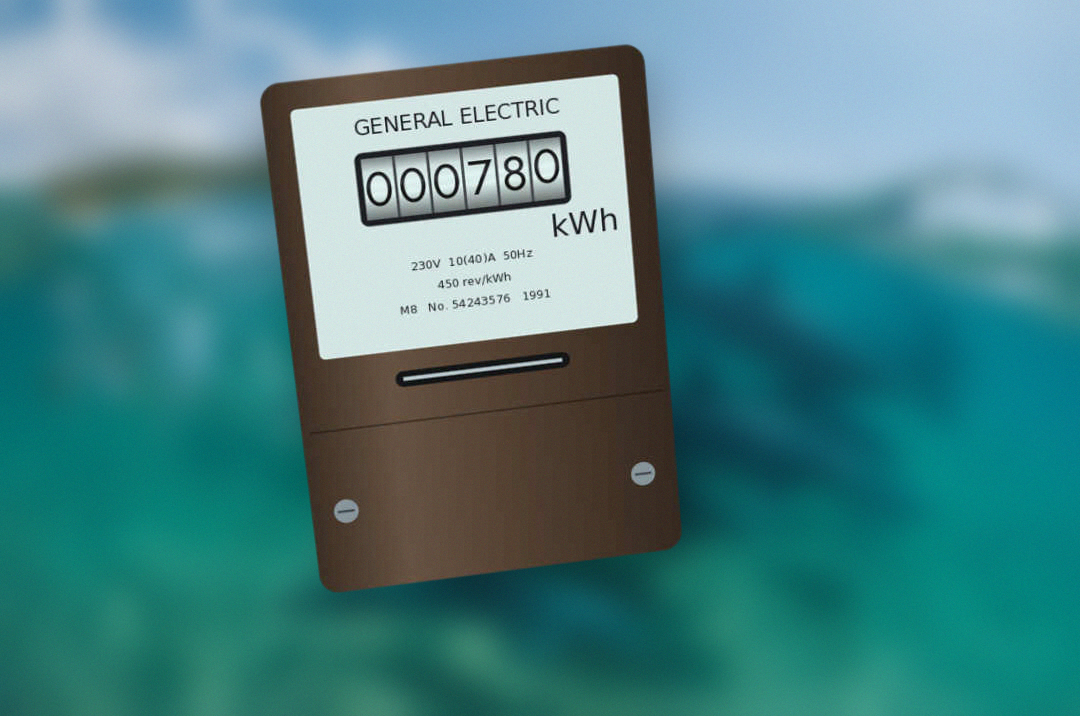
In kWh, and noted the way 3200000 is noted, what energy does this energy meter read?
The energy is 780
